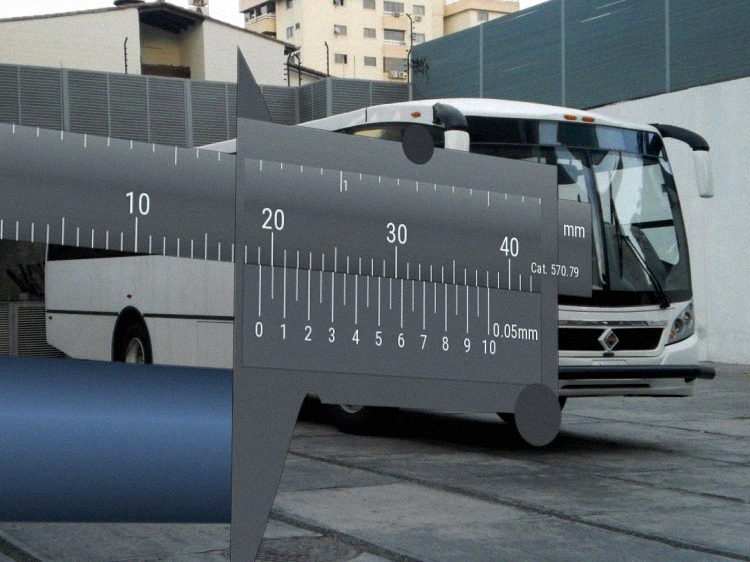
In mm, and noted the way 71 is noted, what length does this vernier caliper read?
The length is 19.1
